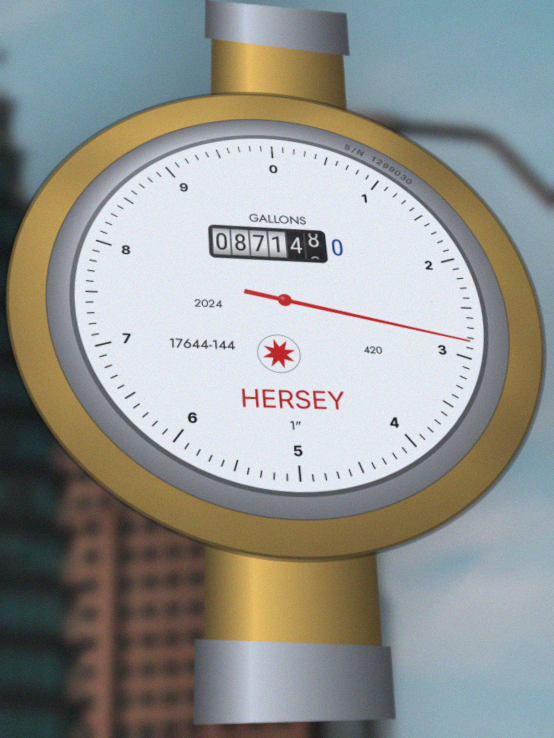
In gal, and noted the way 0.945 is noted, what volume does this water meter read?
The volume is 871482.8
